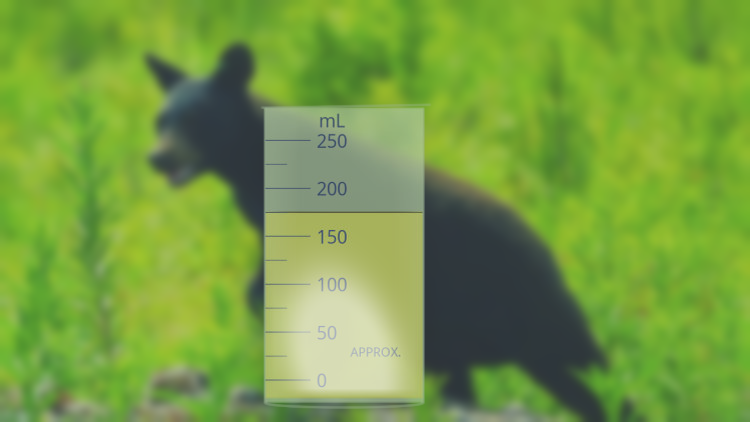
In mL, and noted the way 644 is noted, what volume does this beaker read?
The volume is 175
